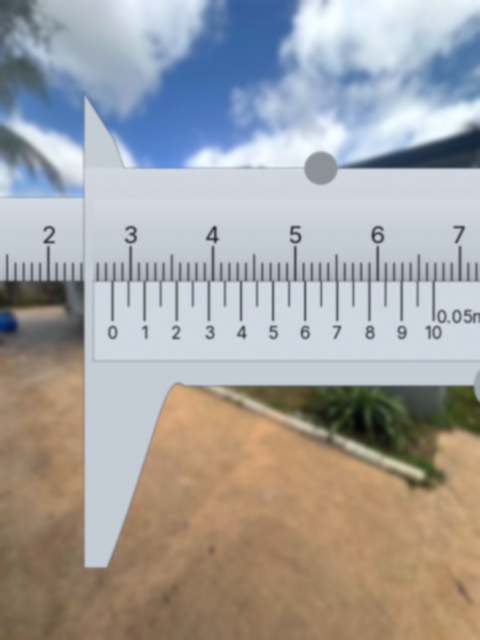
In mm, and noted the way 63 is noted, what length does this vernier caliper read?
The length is 27.8
